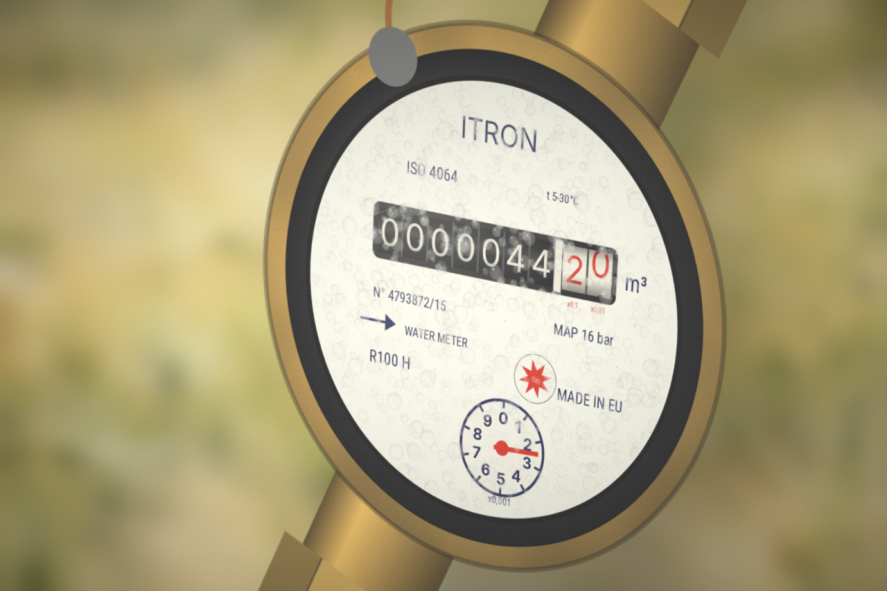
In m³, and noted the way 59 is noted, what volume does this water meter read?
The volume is 44.202
